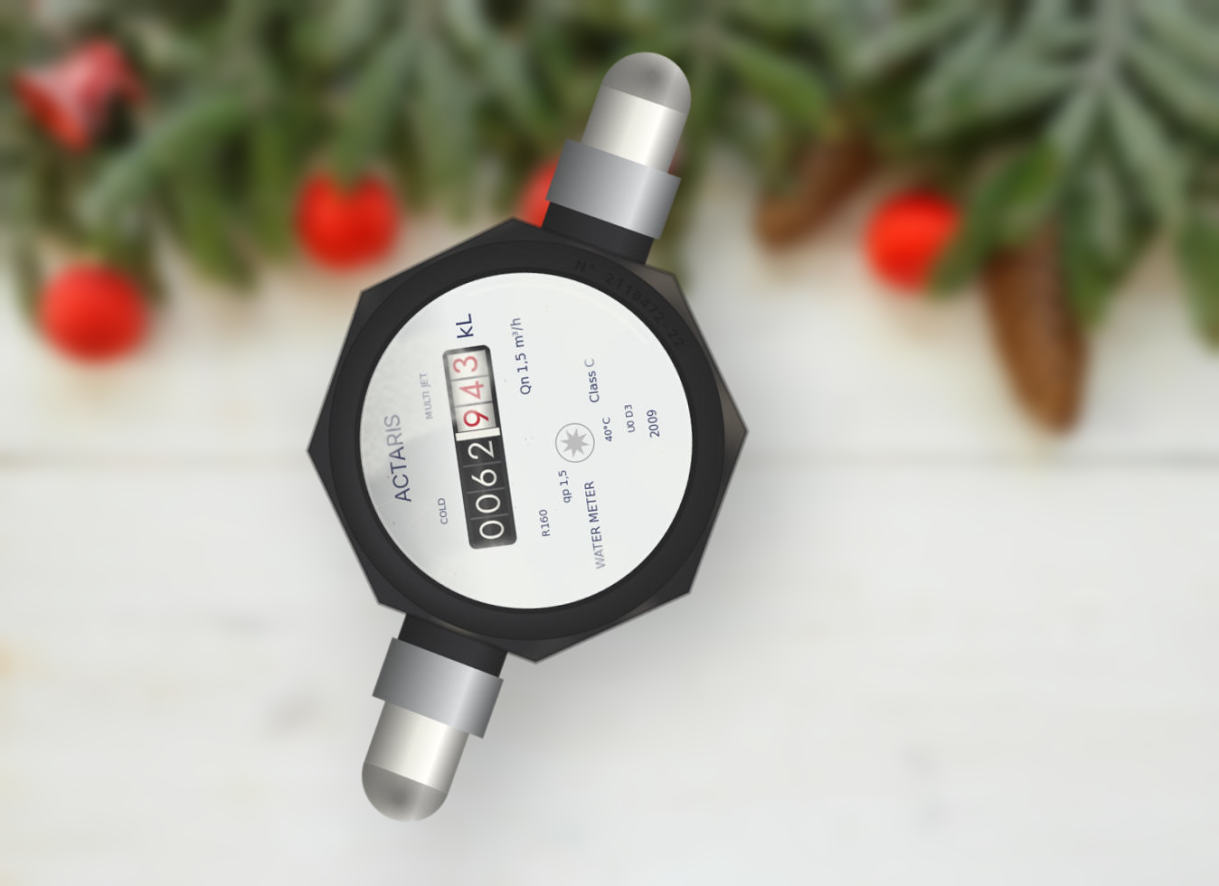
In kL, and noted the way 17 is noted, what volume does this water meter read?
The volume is 62.943
